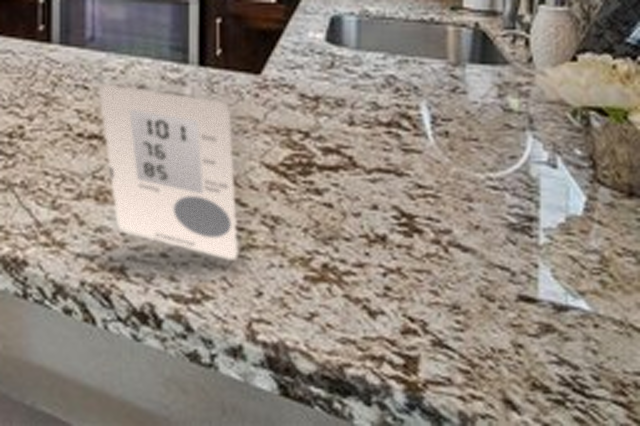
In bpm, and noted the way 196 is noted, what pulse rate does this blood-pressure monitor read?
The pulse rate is 85
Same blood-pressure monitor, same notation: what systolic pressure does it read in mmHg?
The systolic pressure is 101
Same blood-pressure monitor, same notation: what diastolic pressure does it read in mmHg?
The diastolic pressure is 76
